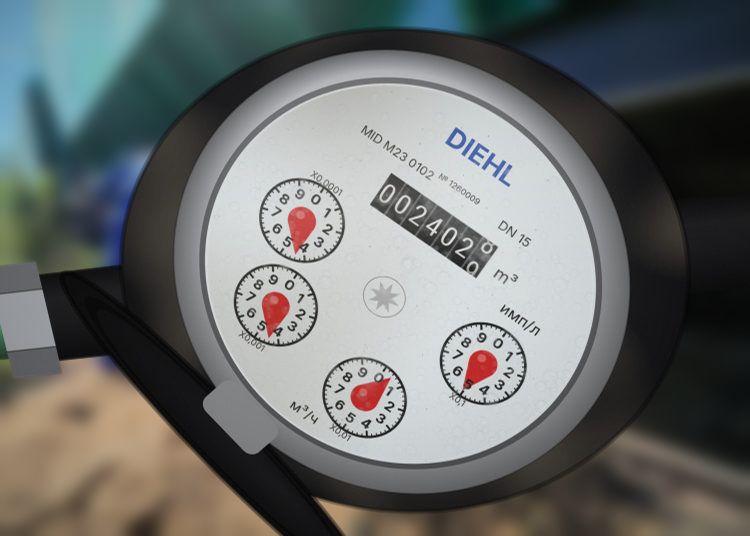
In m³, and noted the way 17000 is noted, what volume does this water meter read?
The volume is 24028.5044
